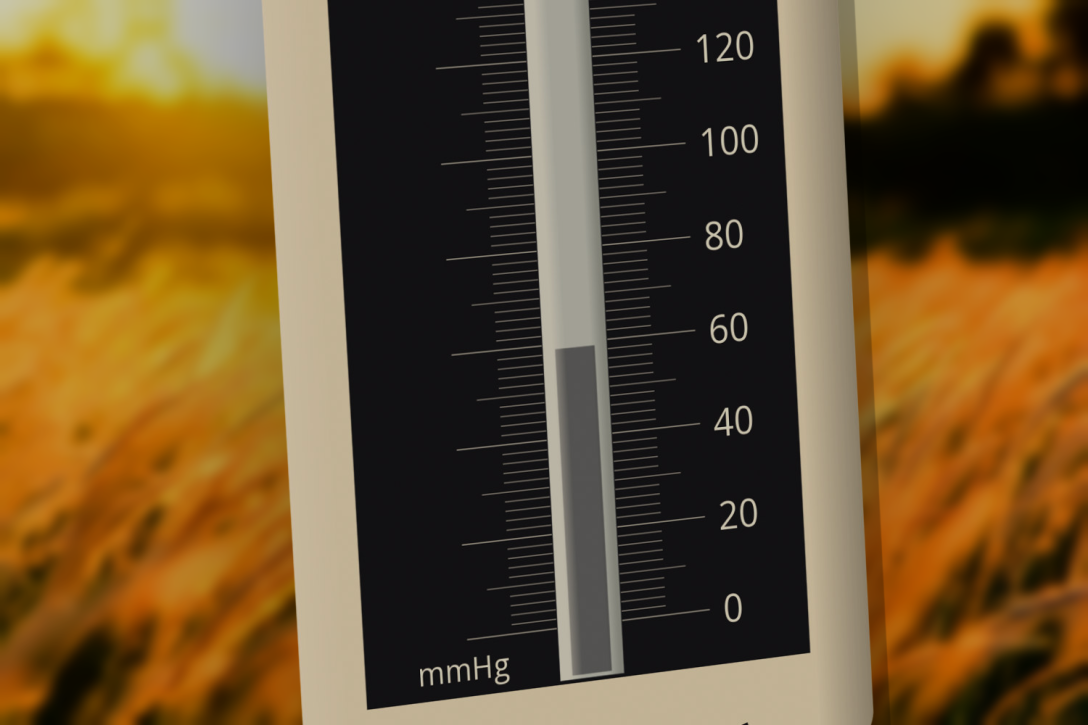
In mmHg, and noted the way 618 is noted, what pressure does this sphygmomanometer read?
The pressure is 59
